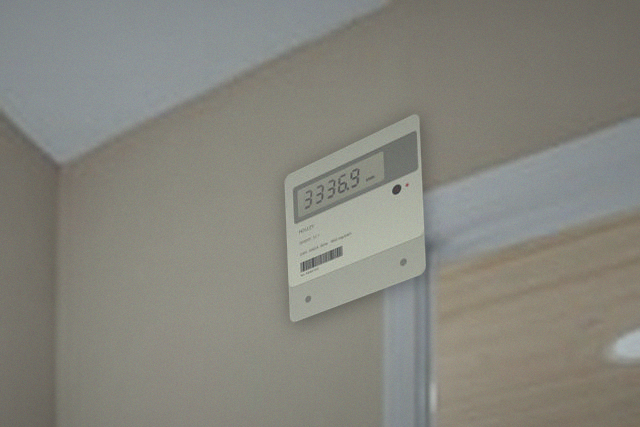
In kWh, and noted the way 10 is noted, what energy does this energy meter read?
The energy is 3336.9
